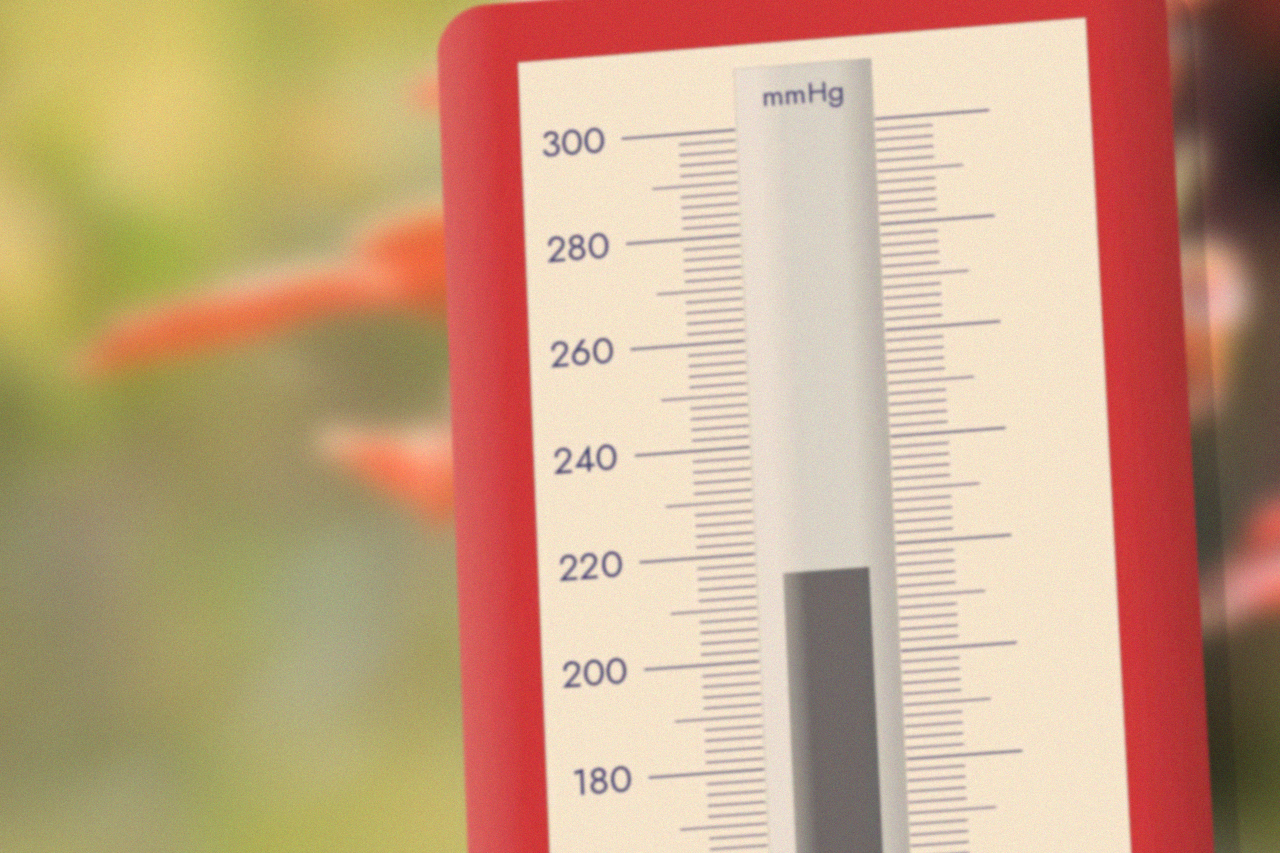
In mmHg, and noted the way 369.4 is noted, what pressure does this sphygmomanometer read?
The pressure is 216
